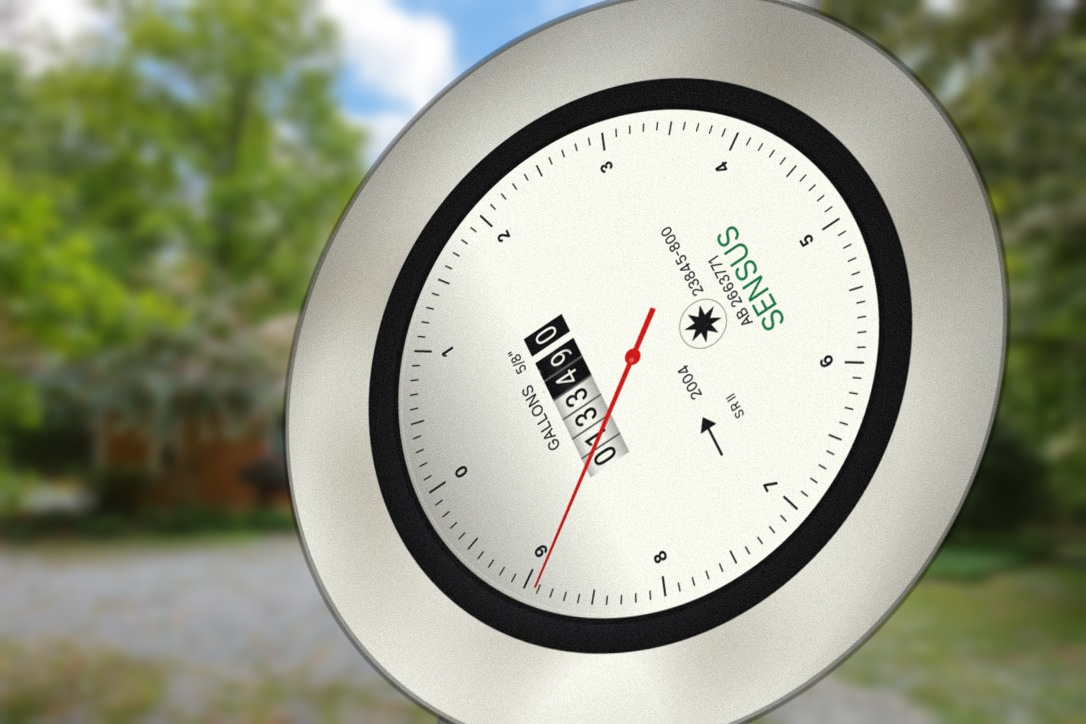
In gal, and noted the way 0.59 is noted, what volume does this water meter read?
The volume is 133488.9
